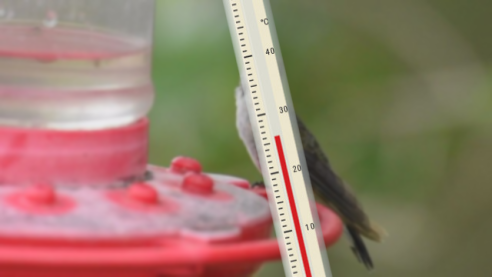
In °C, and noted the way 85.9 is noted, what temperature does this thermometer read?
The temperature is 26
